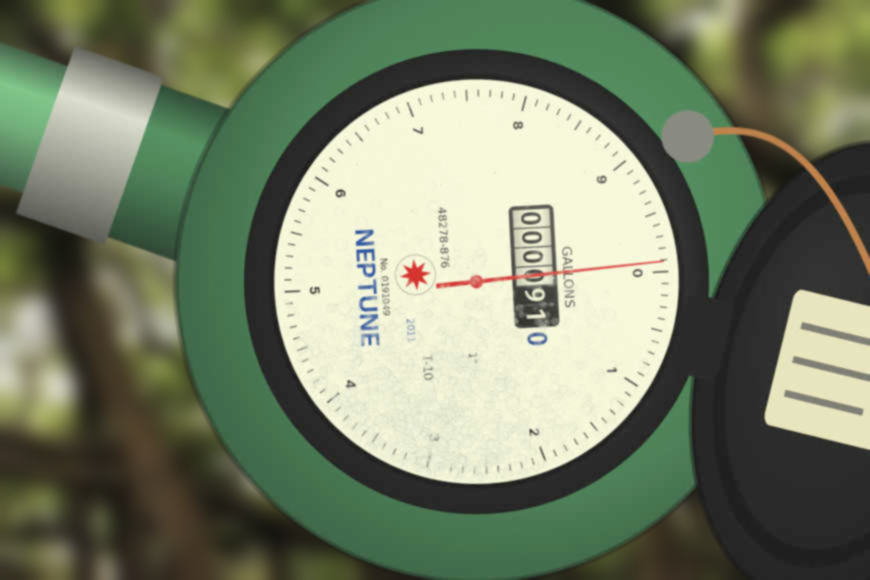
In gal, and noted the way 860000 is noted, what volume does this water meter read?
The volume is 909.9
